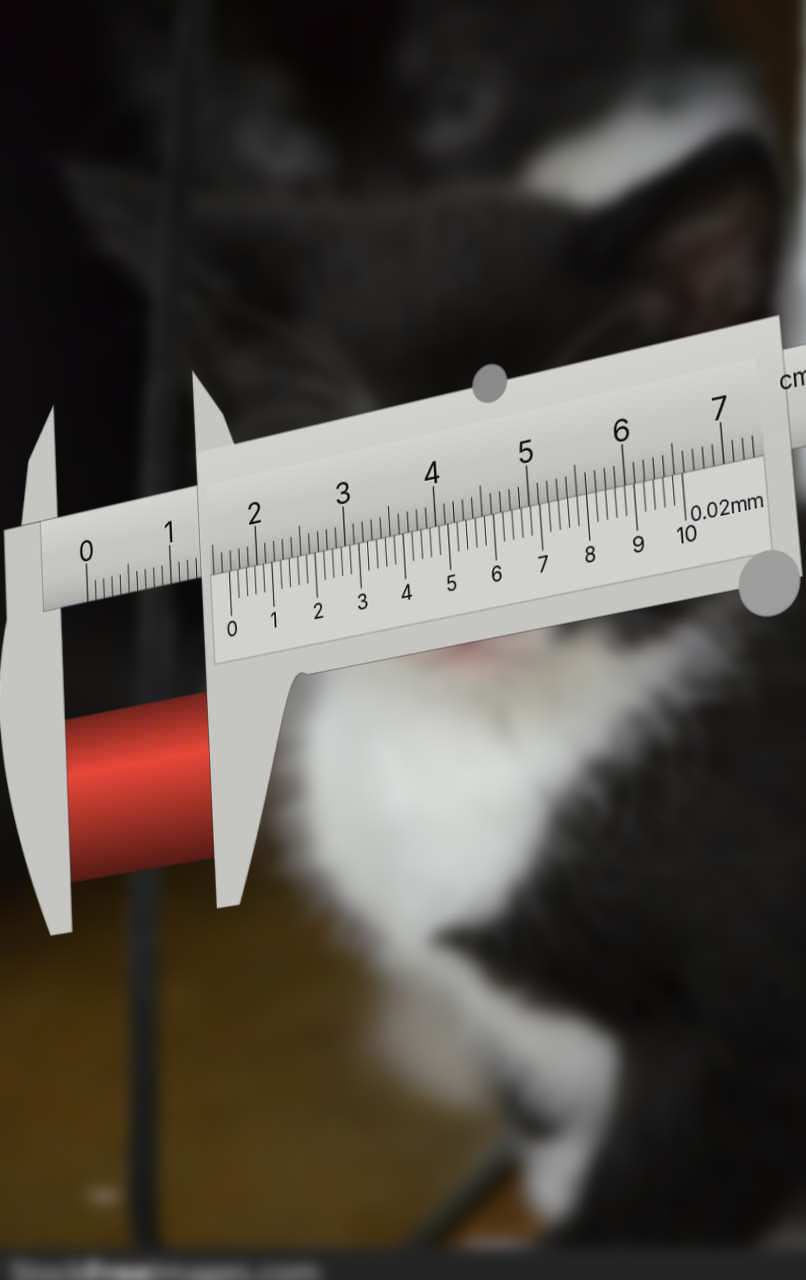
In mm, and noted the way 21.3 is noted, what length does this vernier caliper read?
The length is 16.8
